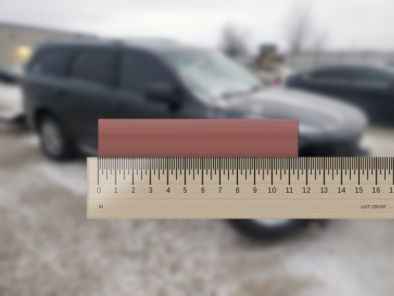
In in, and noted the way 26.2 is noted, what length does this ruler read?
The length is 11.5
